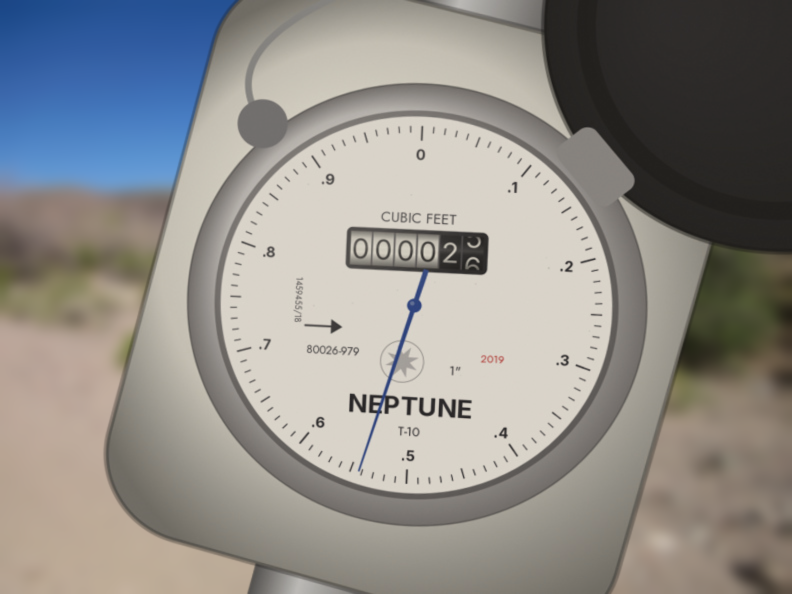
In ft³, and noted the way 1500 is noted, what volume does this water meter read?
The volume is 25.54
